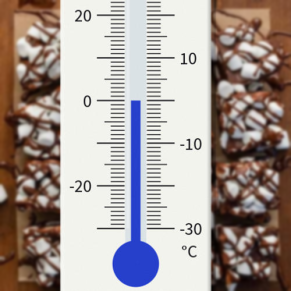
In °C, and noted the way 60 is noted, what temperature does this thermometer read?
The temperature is 0
